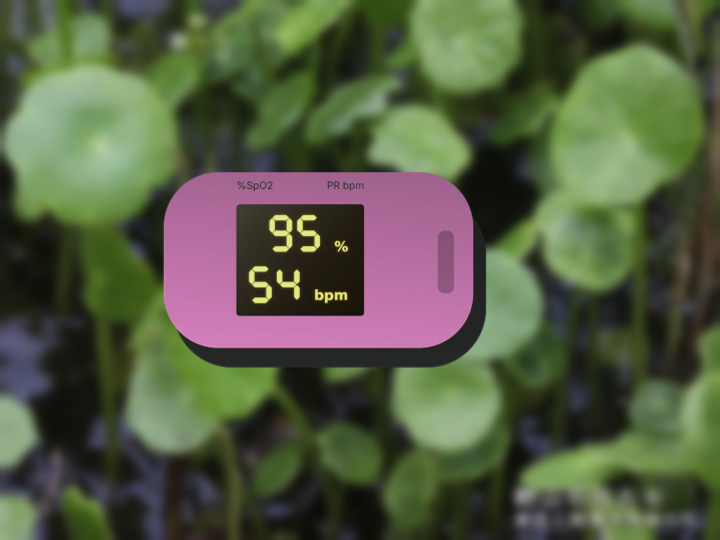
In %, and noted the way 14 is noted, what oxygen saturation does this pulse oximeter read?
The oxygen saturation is 95
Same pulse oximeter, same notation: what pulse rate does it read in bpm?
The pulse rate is 54
